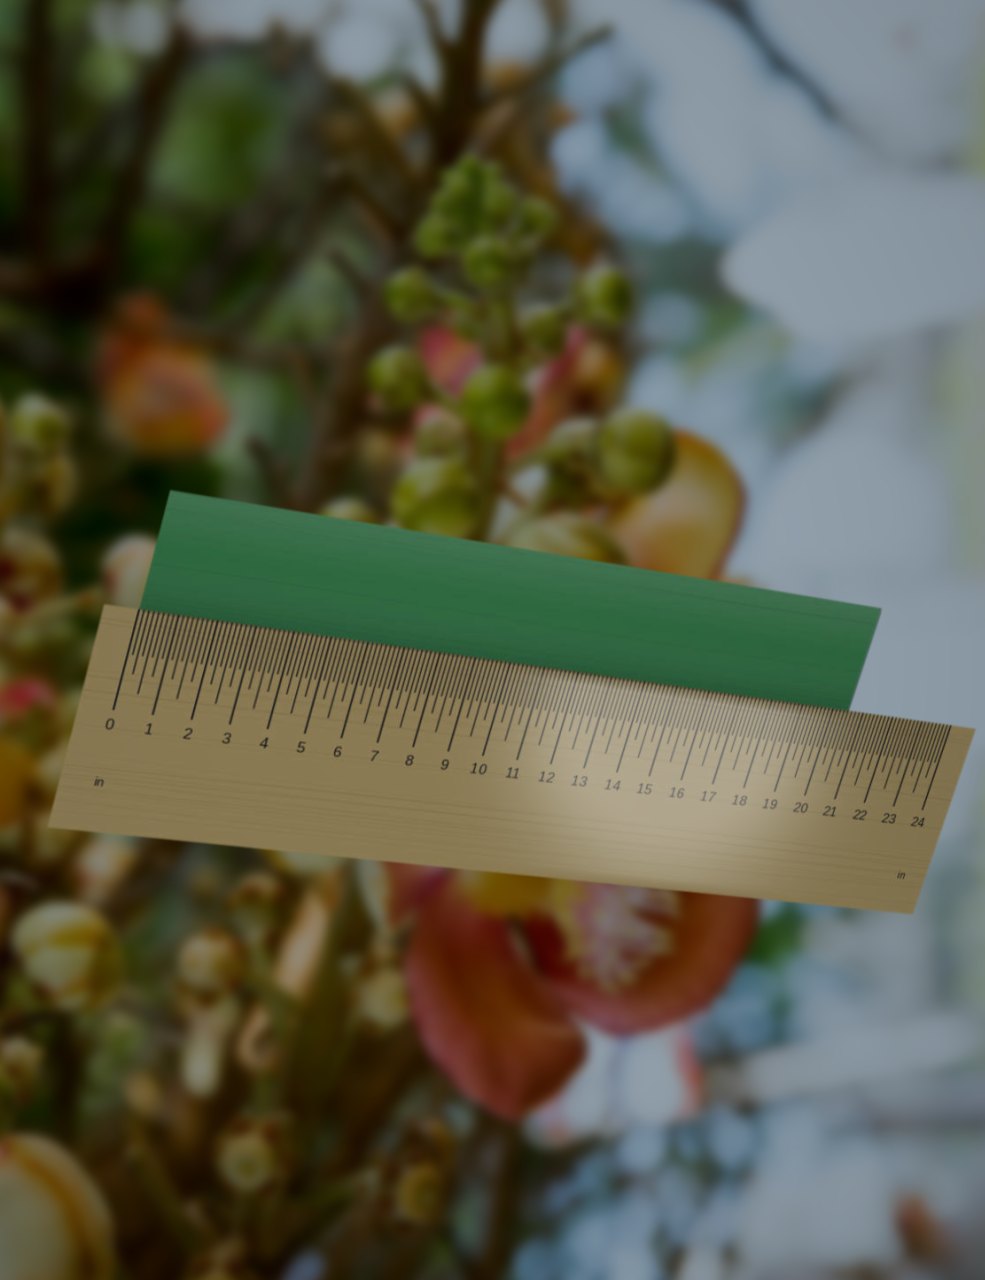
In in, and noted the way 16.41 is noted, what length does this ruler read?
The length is 20.5
